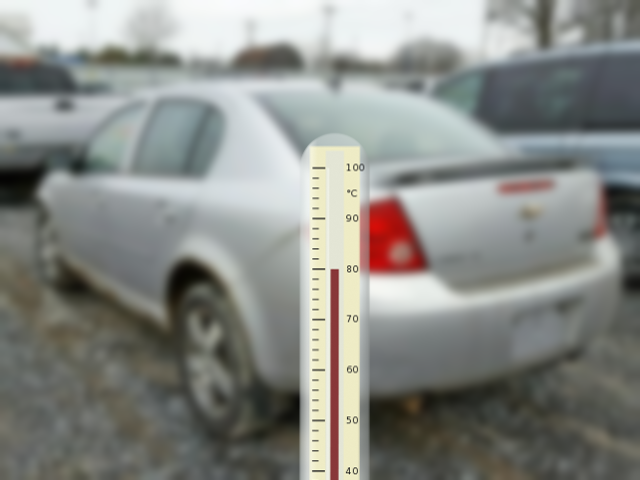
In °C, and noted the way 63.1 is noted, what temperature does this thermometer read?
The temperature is 80
